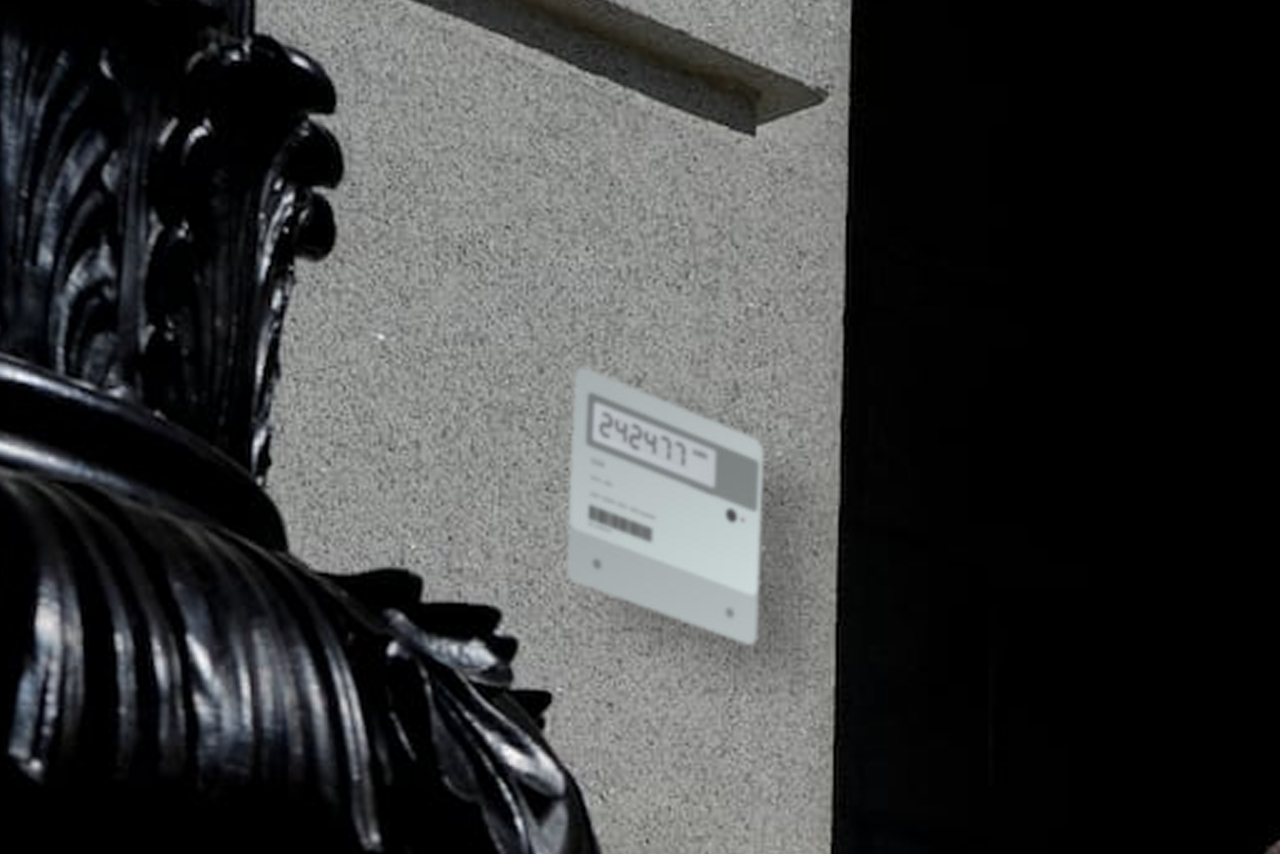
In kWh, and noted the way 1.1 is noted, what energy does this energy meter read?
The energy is 242477
